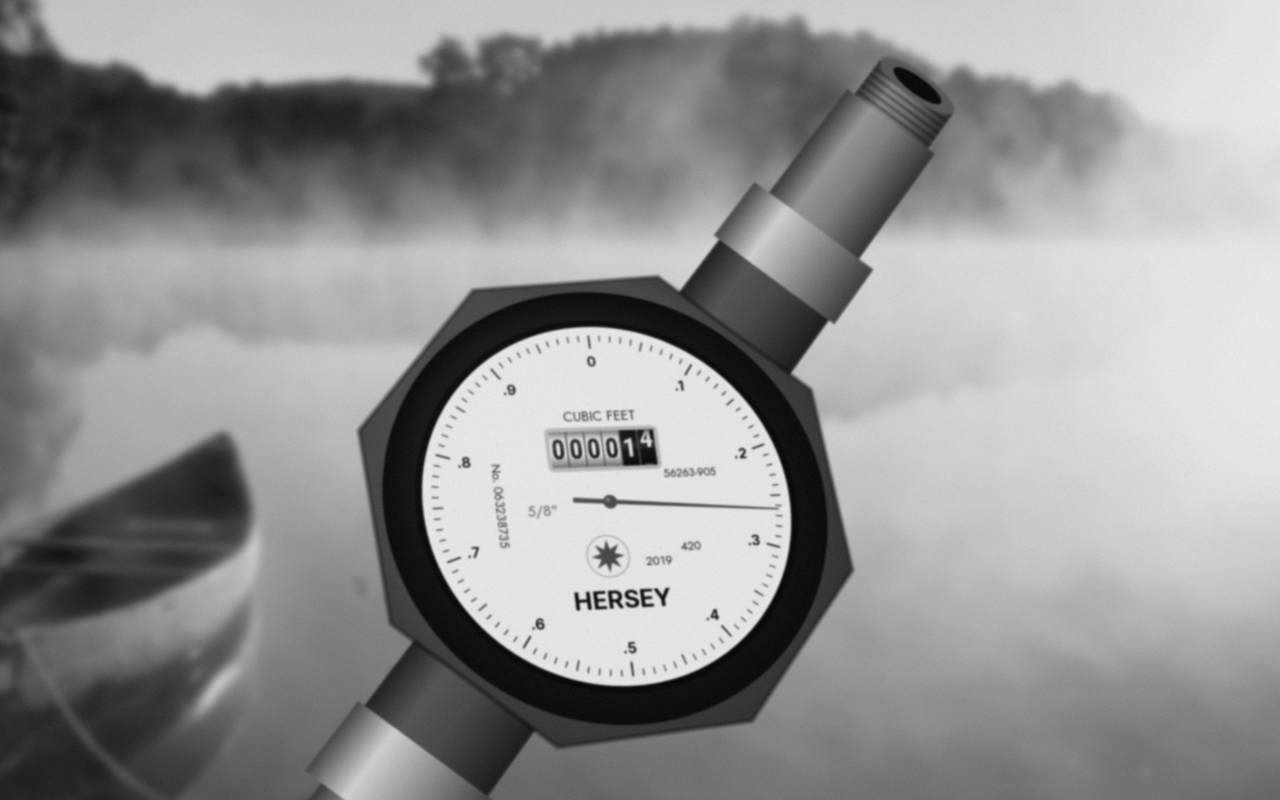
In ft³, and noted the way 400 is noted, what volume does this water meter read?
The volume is 14.26
